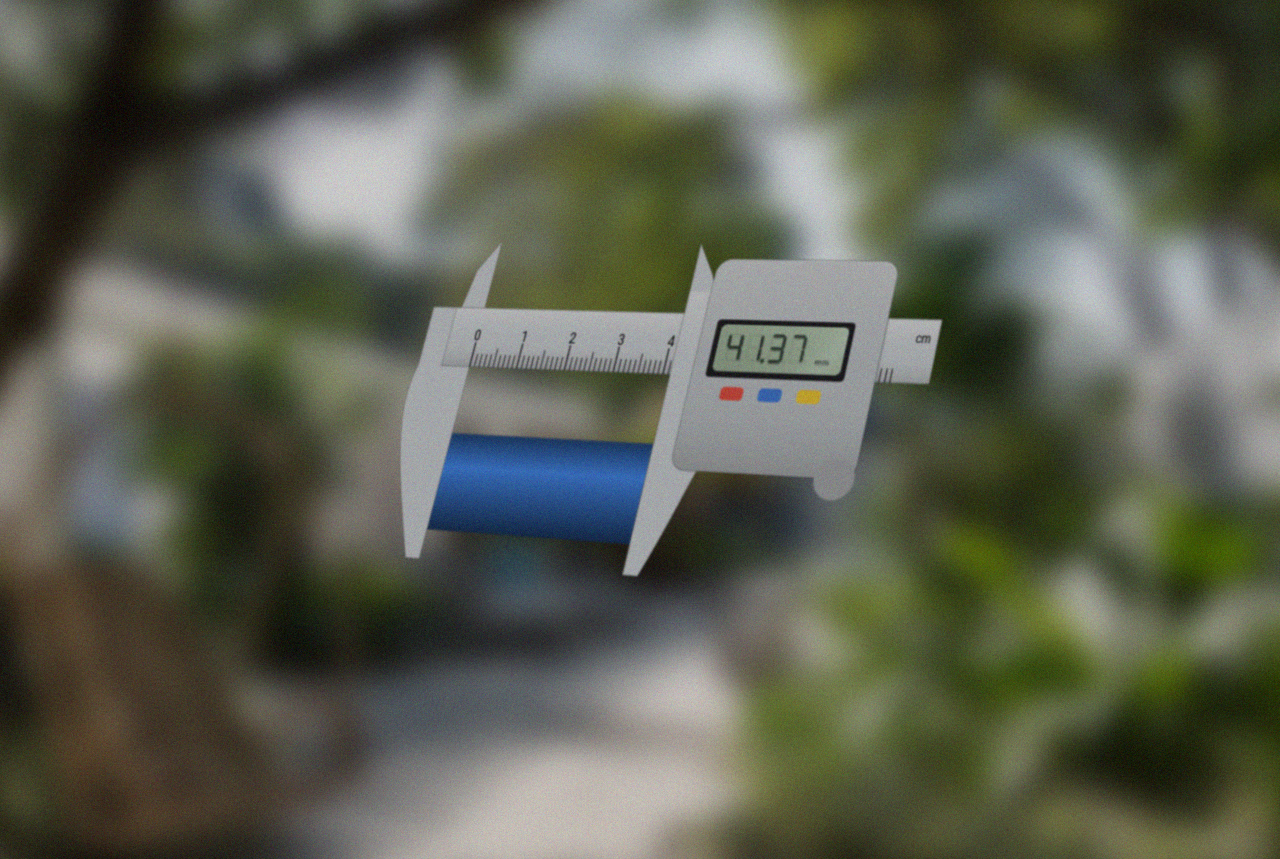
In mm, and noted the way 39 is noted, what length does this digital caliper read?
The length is 41.37
